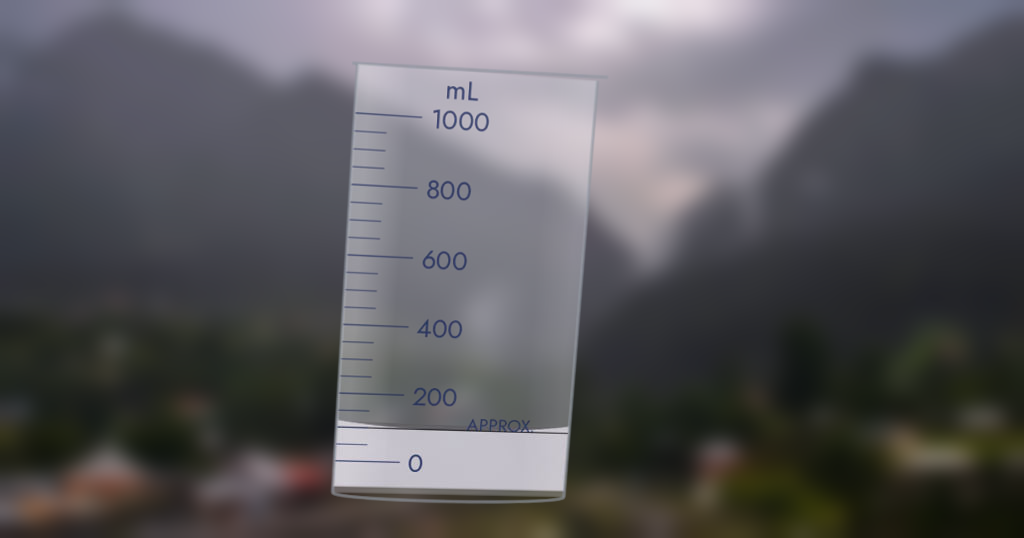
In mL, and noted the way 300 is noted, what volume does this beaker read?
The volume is 100
